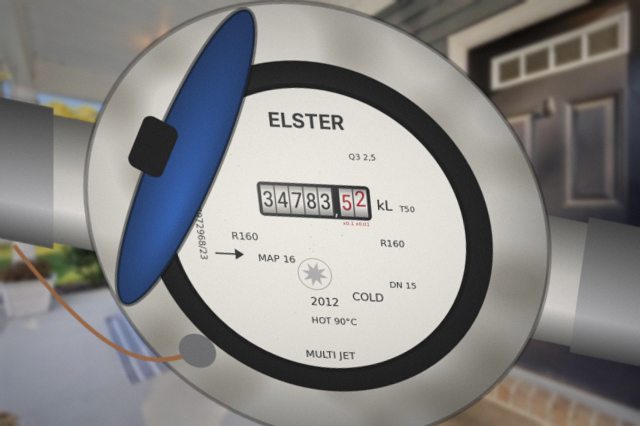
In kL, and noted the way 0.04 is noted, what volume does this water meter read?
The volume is 34783.52
